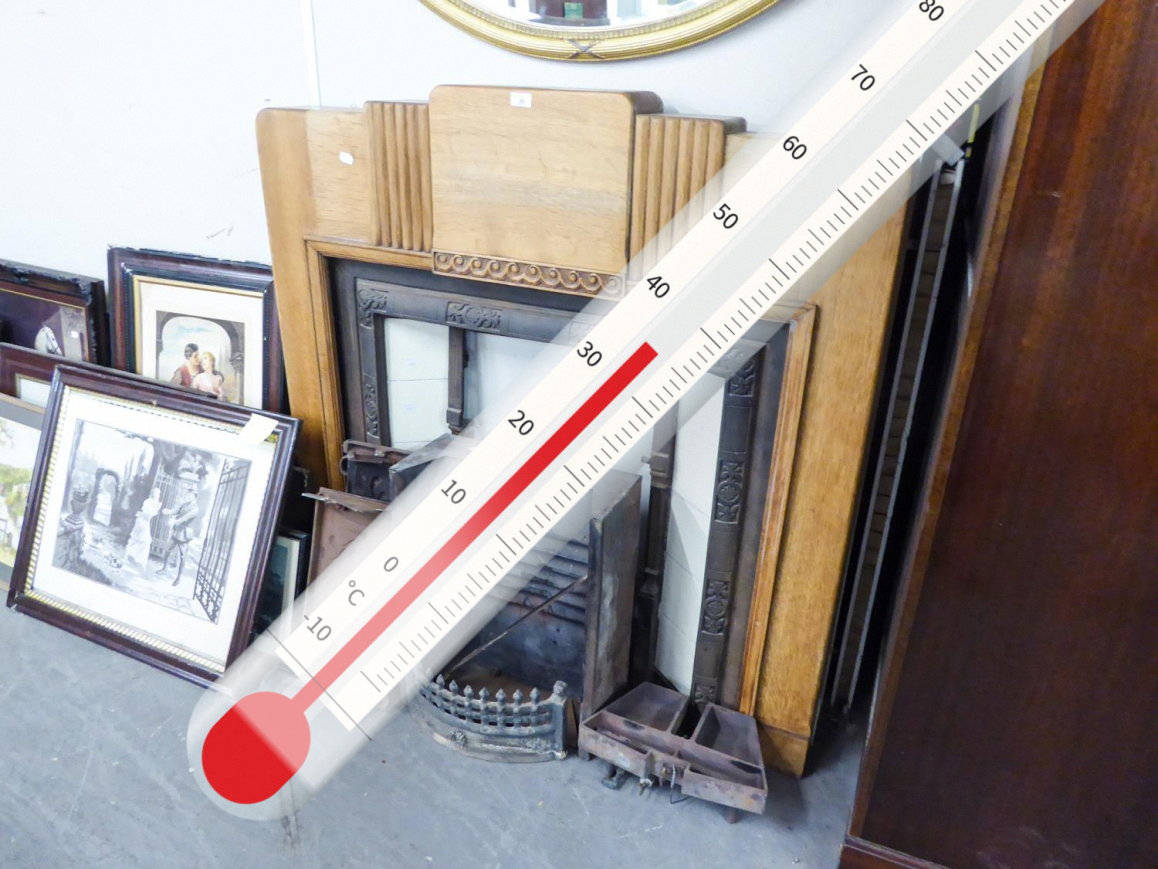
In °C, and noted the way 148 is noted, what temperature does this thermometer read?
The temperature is 35
